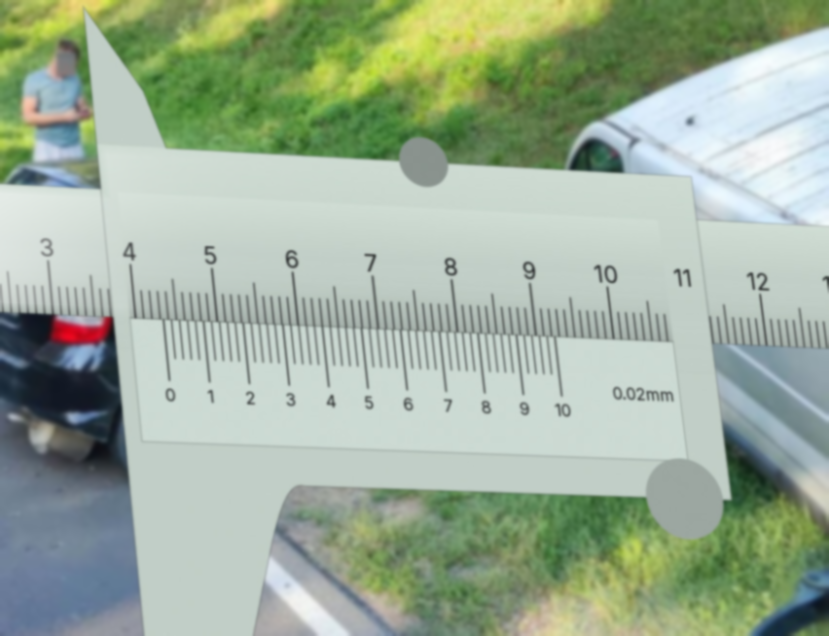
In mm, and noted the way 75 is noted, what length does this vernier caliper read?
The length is 43.4
